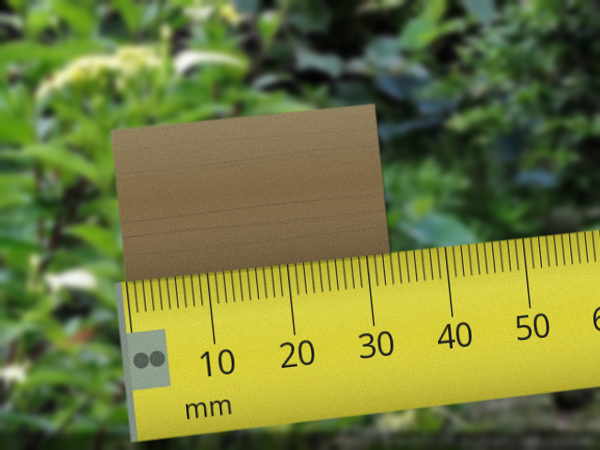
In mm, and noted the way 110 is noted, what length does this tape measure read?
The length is 33
